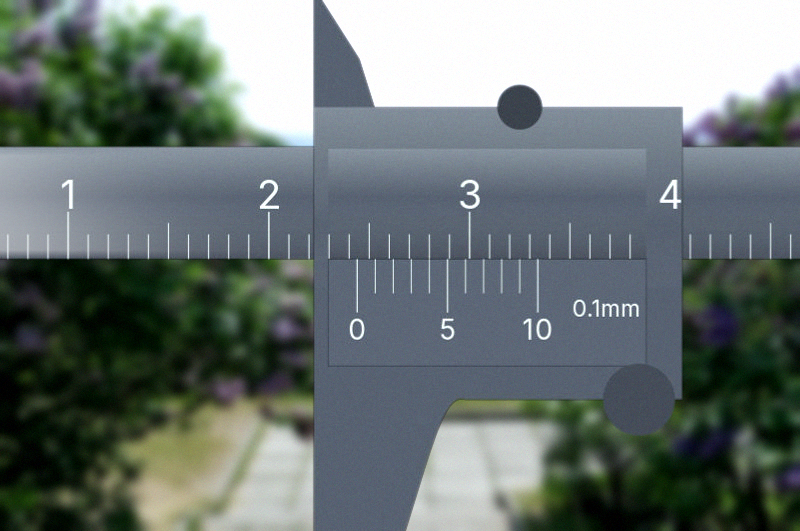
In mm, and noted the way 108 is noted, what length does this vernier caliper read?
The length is 24.4
